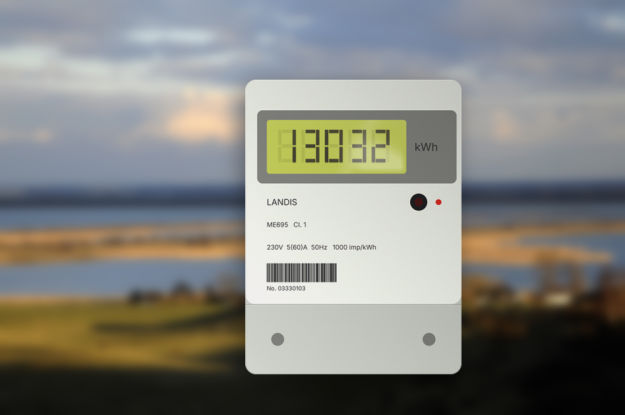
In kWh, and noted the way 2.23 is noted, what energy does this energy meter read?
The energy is 13032
